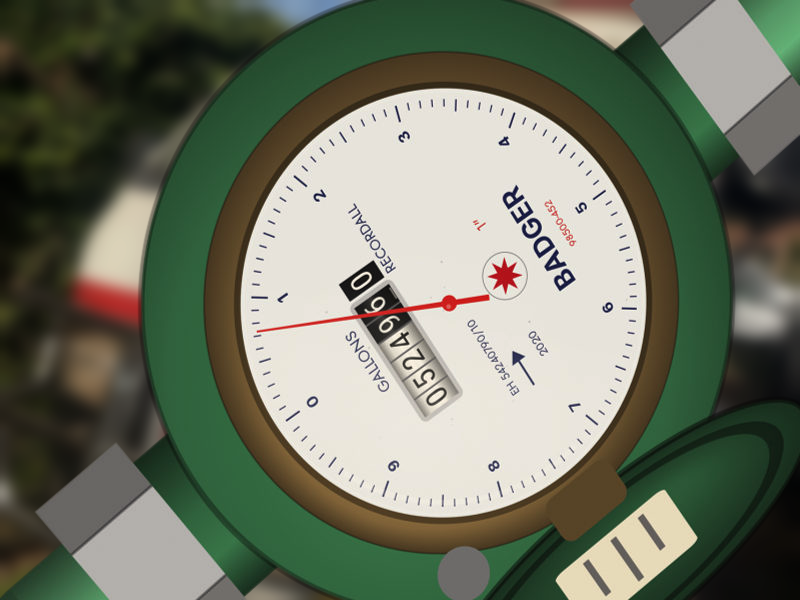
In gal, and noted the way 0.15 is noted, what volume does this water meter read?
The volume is 524960.7
